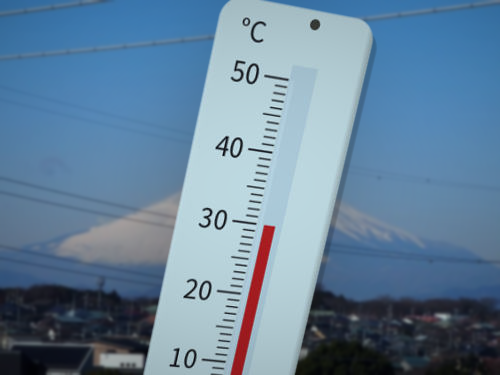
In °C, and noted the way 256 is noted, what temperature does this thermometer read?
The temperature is 30
